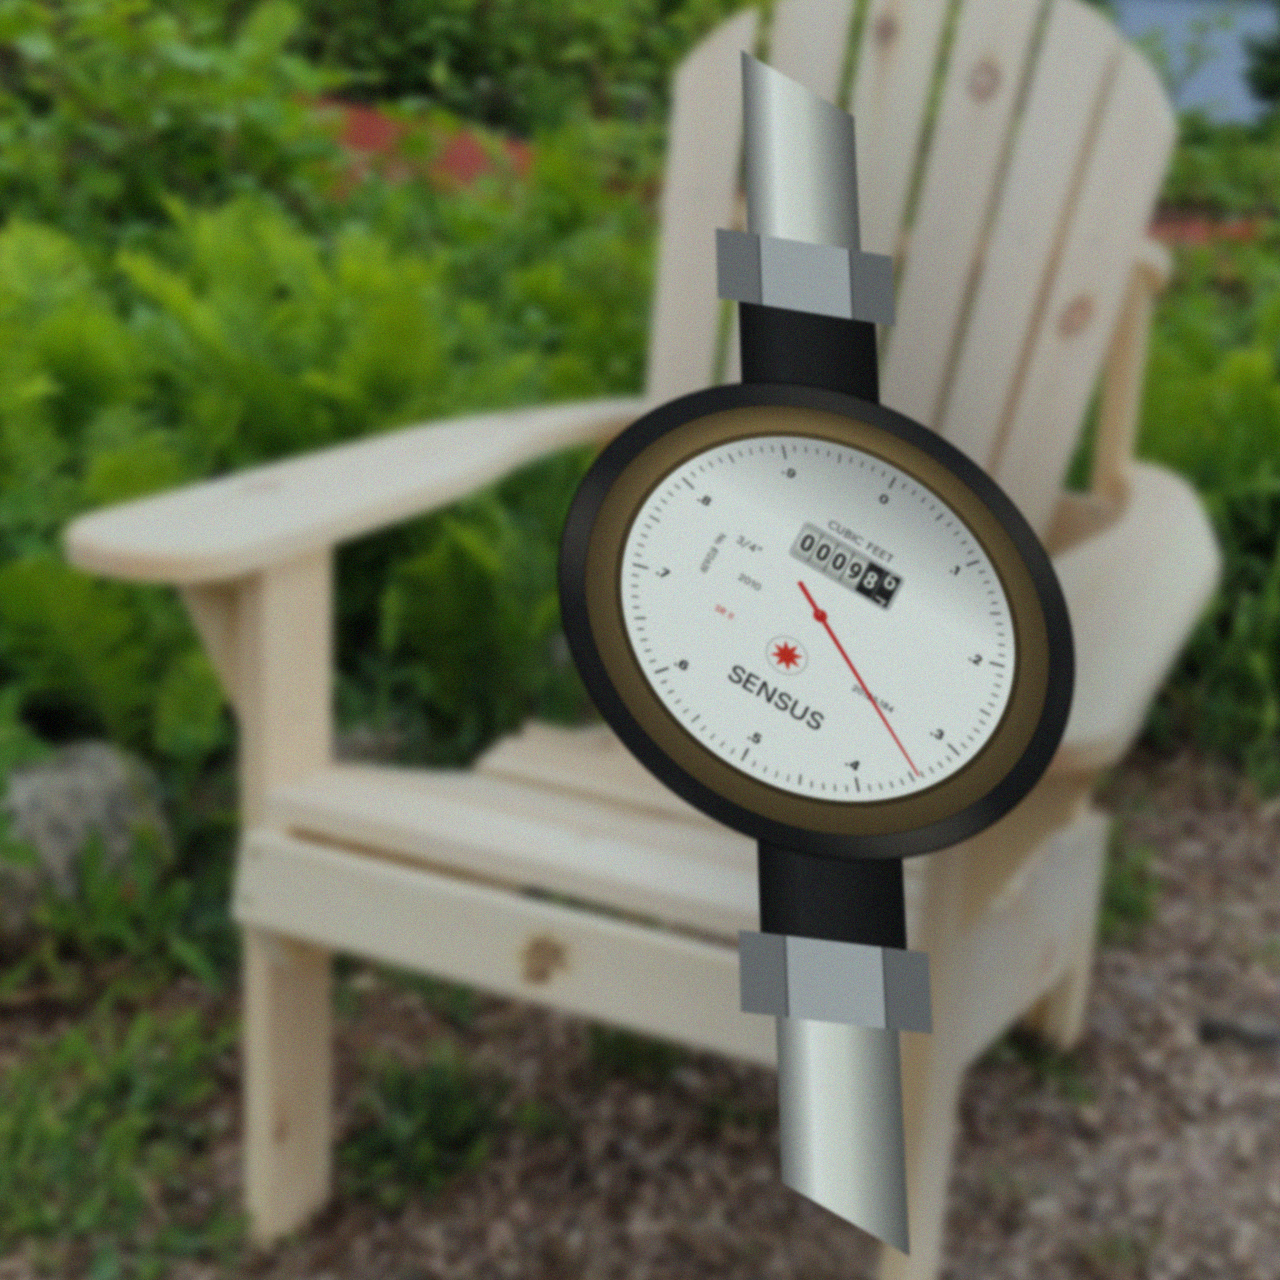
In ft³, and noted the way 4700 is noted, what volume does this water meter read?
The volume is 986.34
